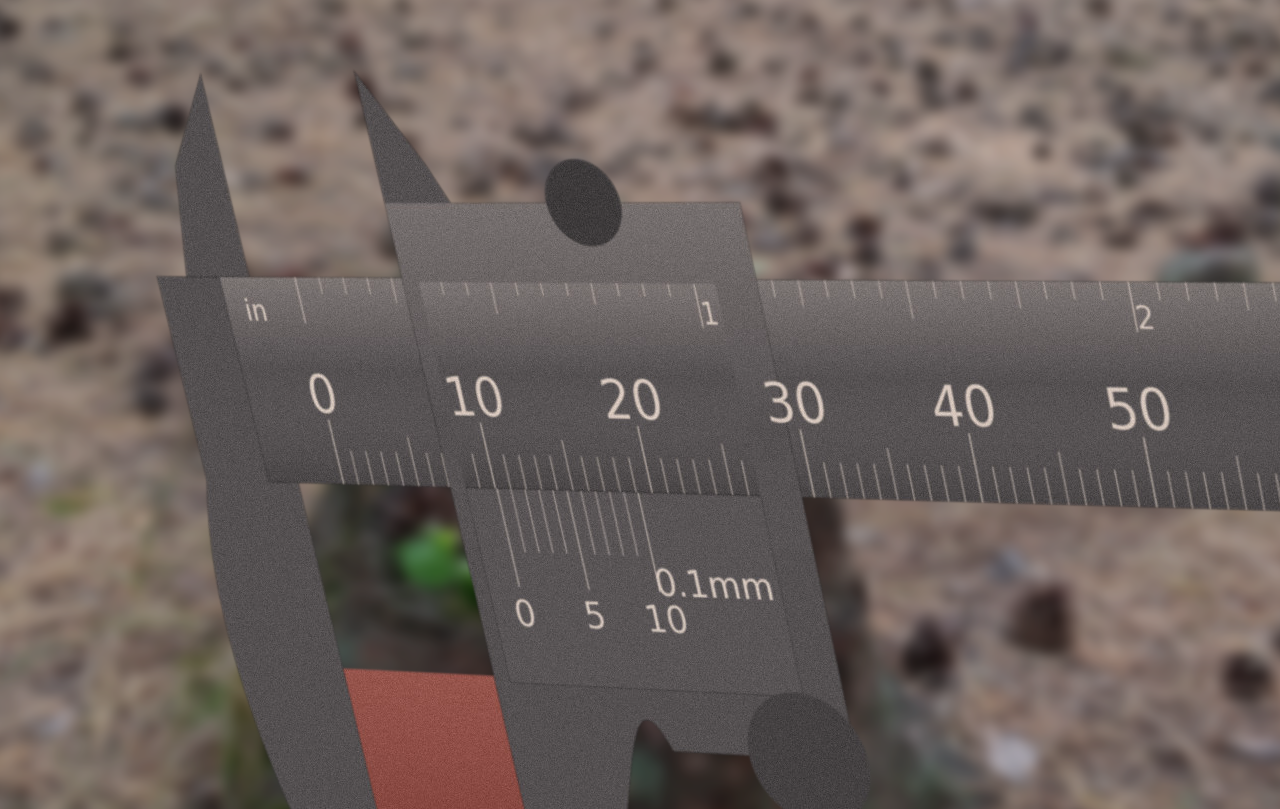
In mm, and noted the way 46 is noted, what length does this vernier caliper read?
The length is 10.1
